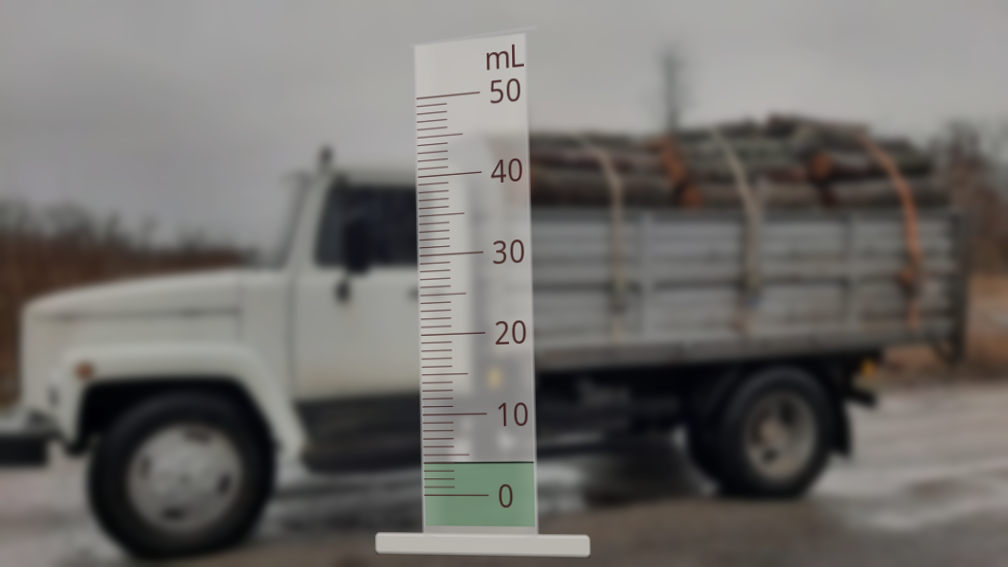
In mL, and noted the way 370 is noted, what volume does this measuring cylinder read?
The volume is 4
